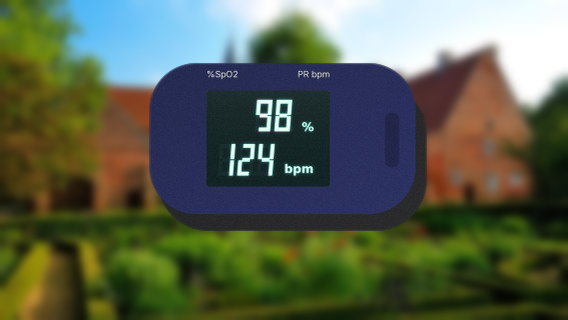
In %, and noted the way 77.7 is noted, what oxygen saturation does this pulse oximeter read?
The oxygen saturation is 98
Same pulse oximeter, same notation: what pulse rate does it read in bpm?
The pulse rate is 124
